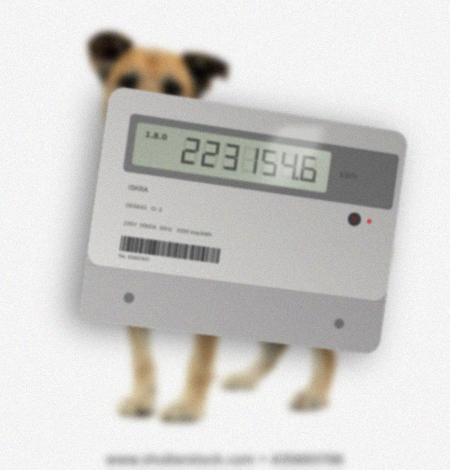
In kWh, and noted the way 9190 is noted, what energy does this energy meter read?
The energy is 223154.6
